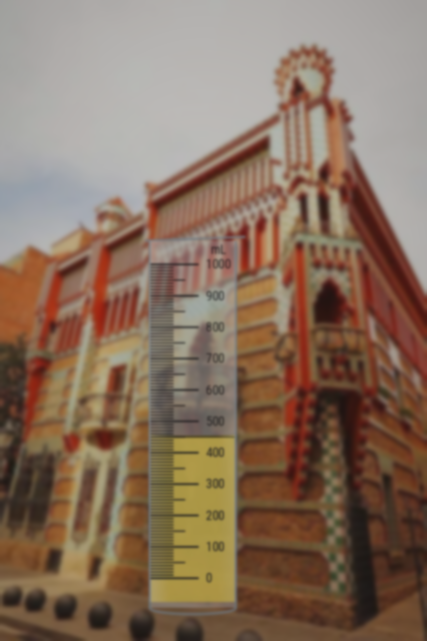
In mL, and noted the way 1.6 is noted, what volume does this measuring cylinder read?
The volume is 450
